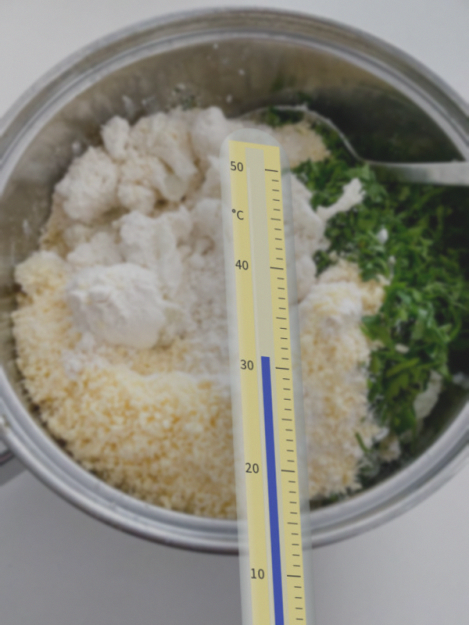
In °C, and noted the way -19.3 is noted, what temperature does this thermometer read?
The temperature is 31
